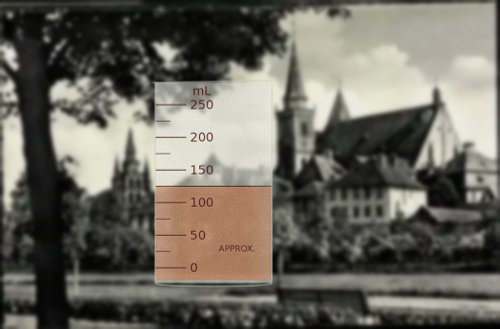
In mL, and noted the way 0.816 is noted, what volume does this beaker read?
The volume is 125
